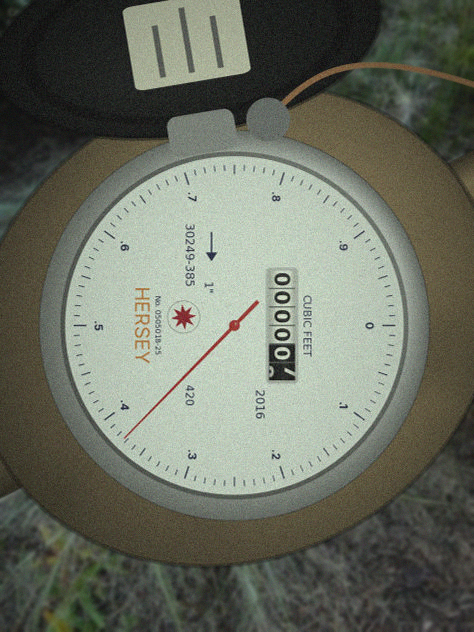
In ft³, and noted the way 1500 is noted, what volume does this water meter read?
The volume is 7.37
